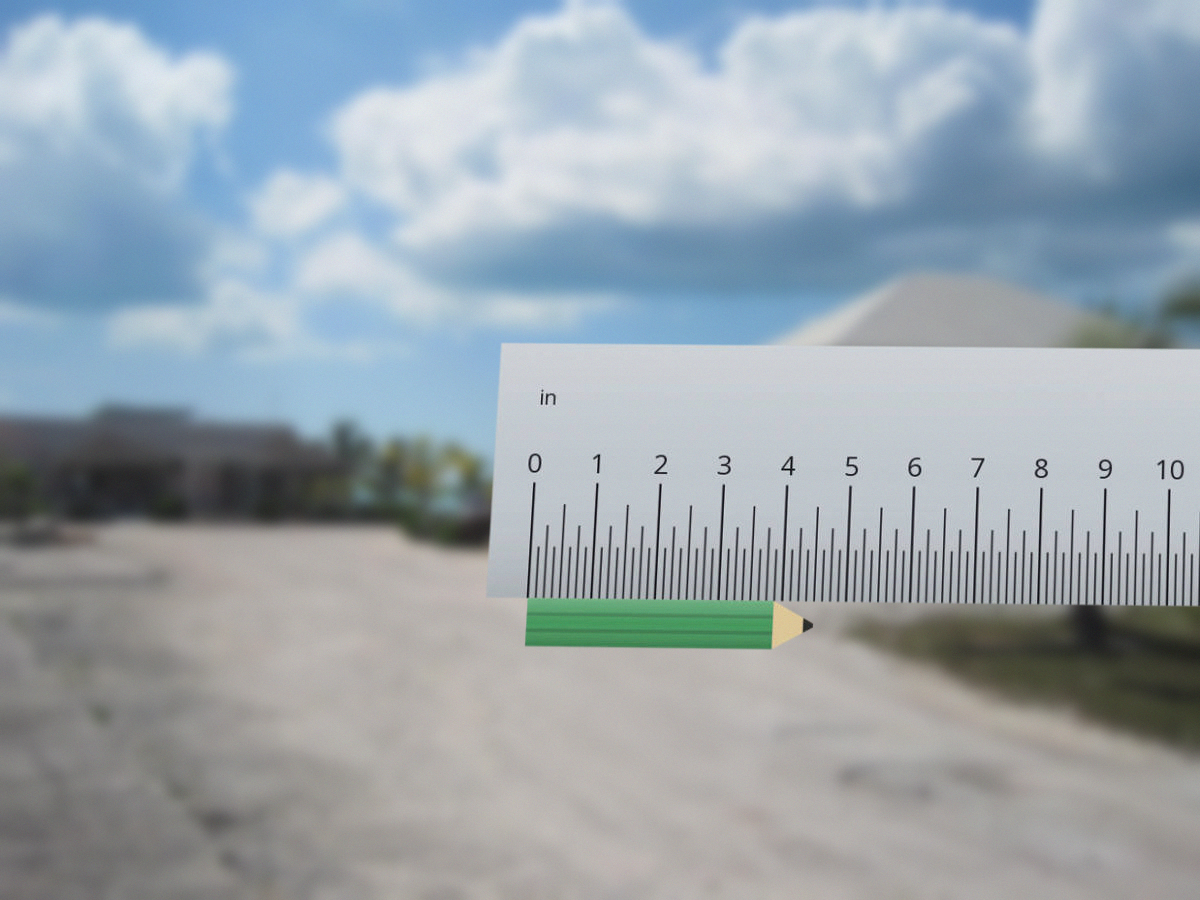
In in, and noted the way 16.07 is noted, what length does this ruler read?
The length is 4.5
